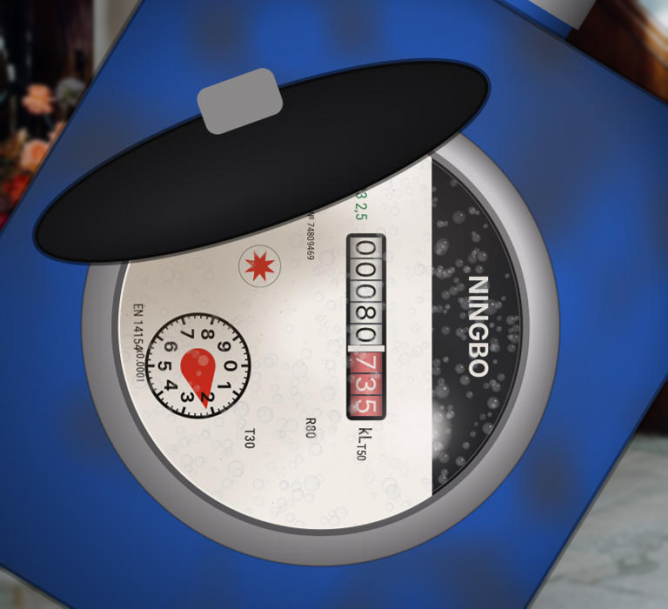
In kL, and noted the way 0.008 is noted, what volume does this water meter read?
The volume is 80.7352
